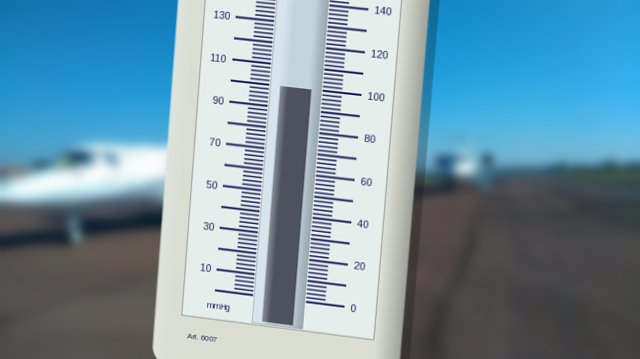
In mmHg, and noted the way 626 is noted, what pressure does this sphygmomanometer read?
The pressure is 100
